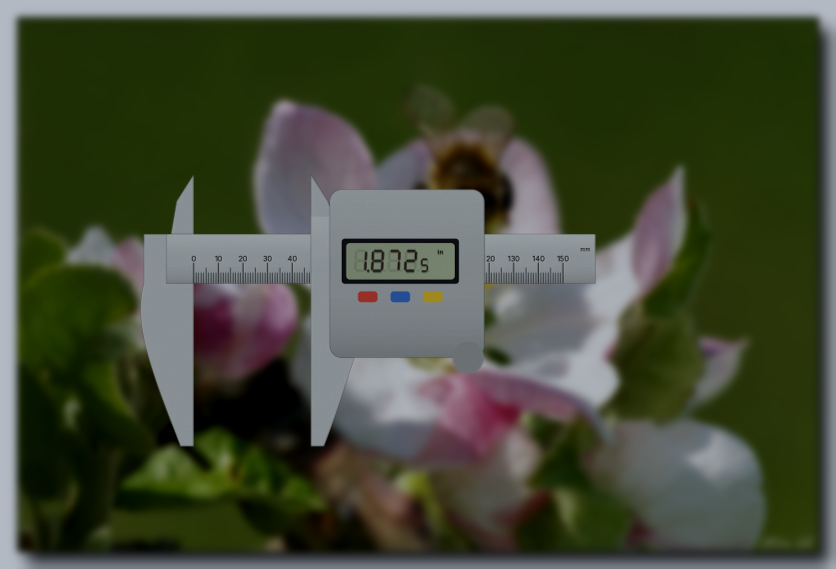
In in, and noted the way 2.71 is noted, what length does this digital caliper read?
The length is 1.8725
